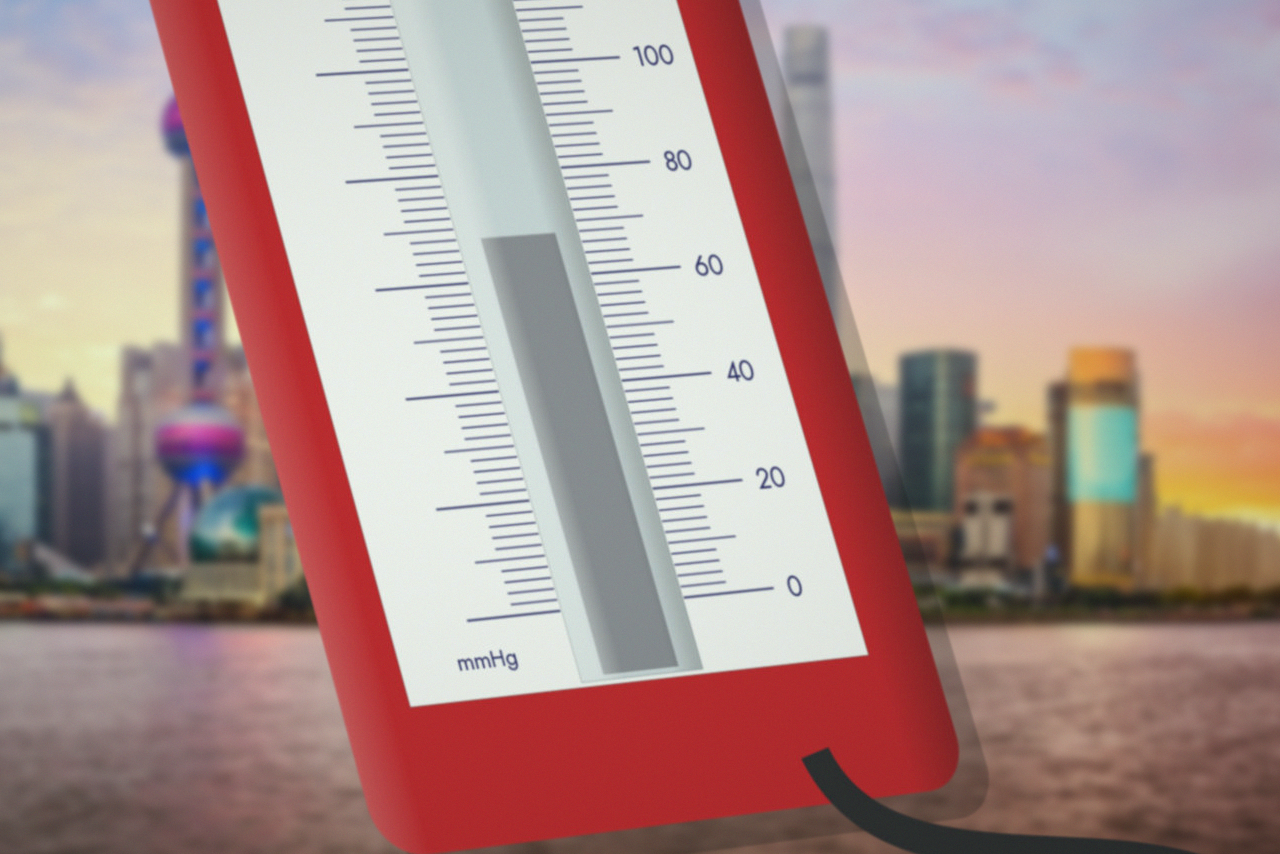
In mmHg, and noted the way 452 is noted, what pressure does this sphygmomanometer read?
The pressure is 68
